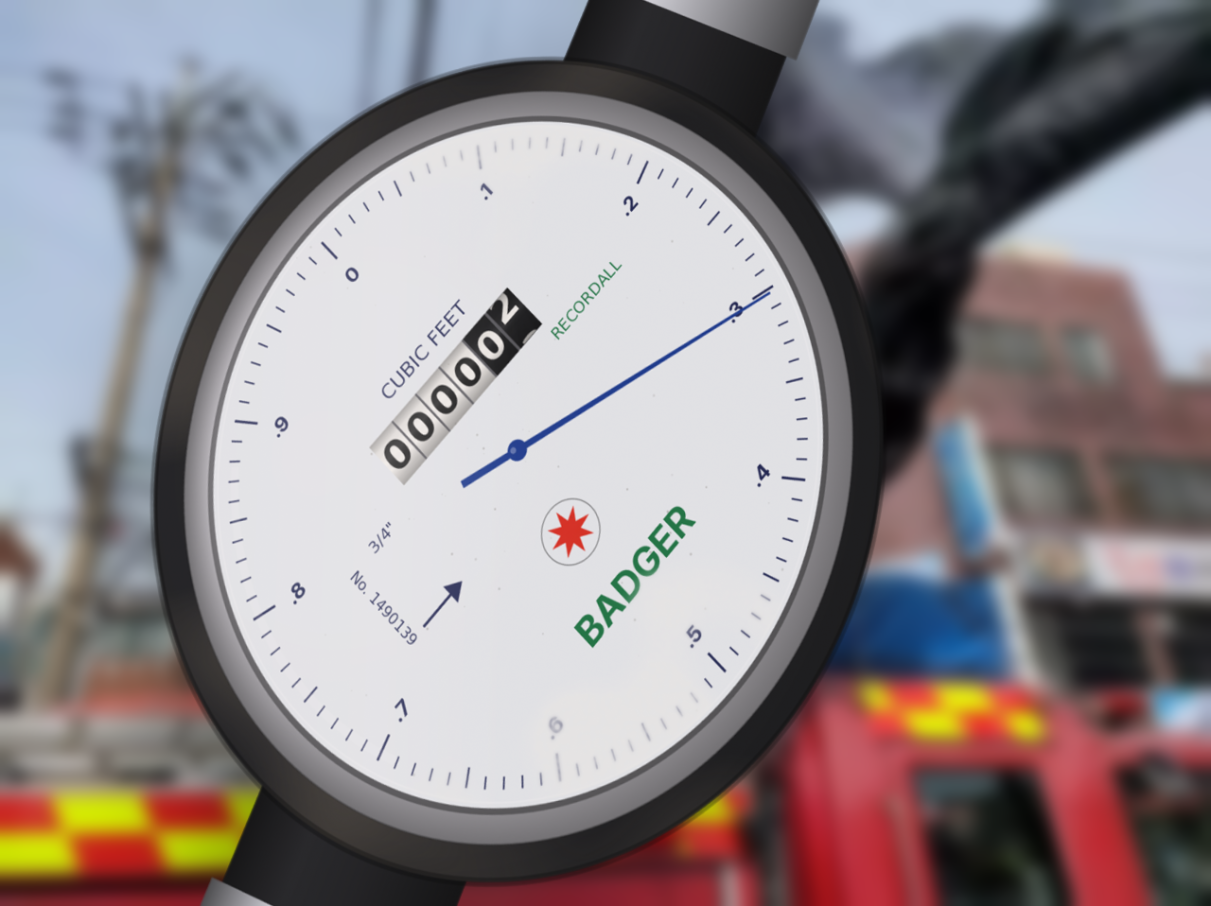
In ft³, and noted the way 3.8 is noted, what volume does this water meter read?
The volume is 2.30
